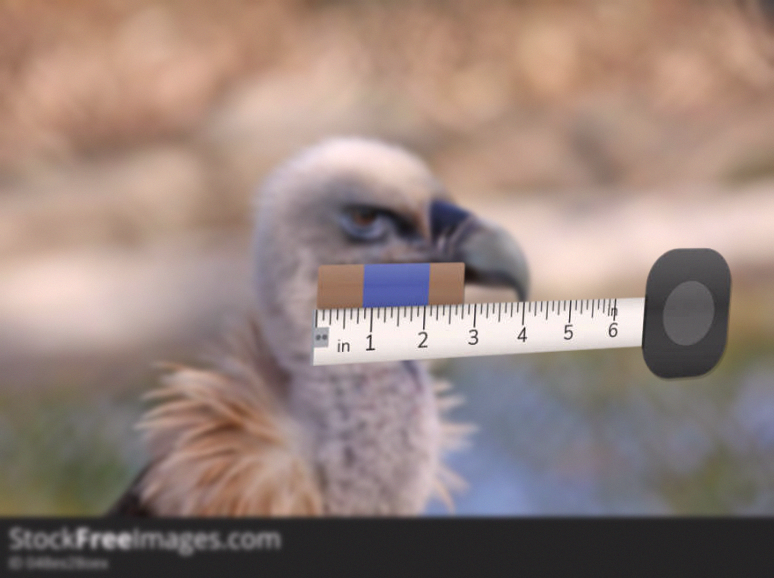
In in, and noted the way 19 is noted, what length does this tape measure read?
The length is 2.75
